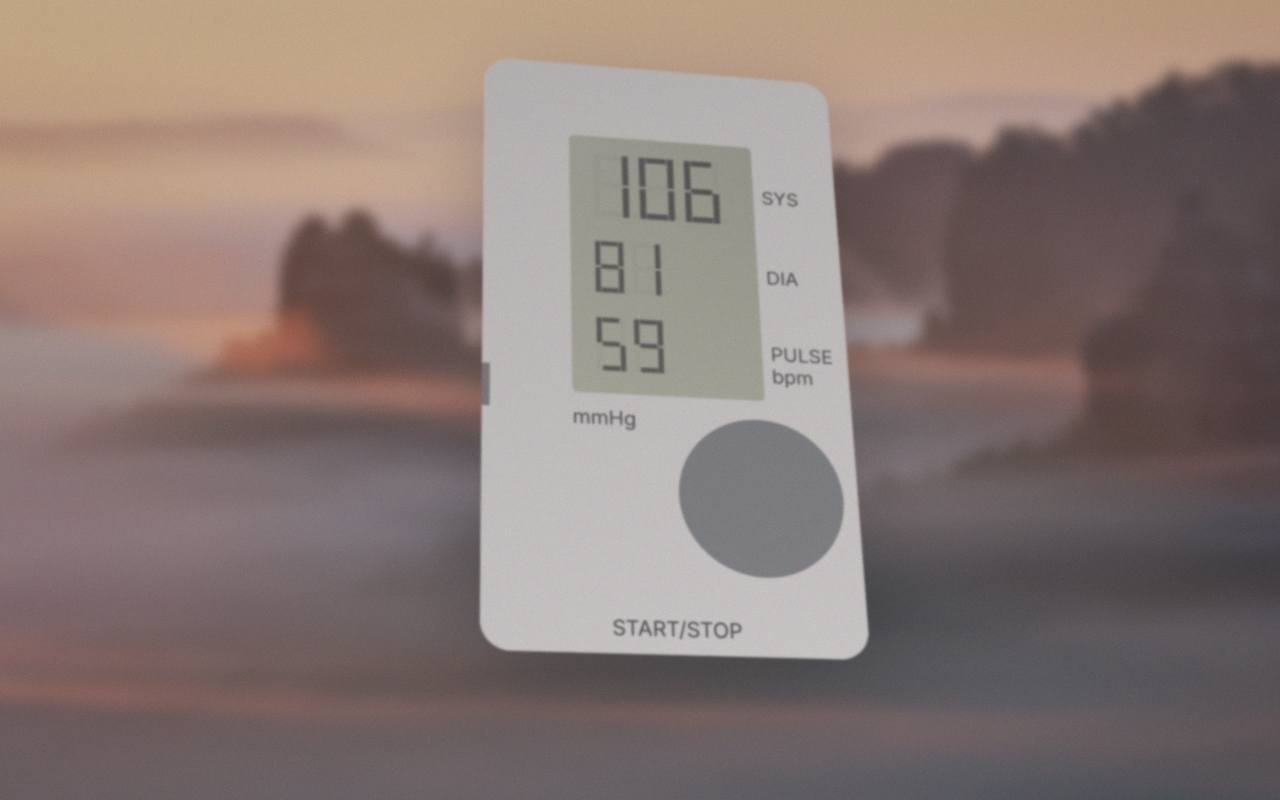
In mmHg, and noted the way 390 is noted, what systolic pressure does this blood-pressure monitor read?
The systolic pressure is 106
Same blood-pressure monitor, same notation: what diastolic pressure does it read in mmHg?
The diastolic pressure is 81
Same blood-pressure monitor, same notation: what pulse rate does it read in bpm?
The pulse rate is 59
